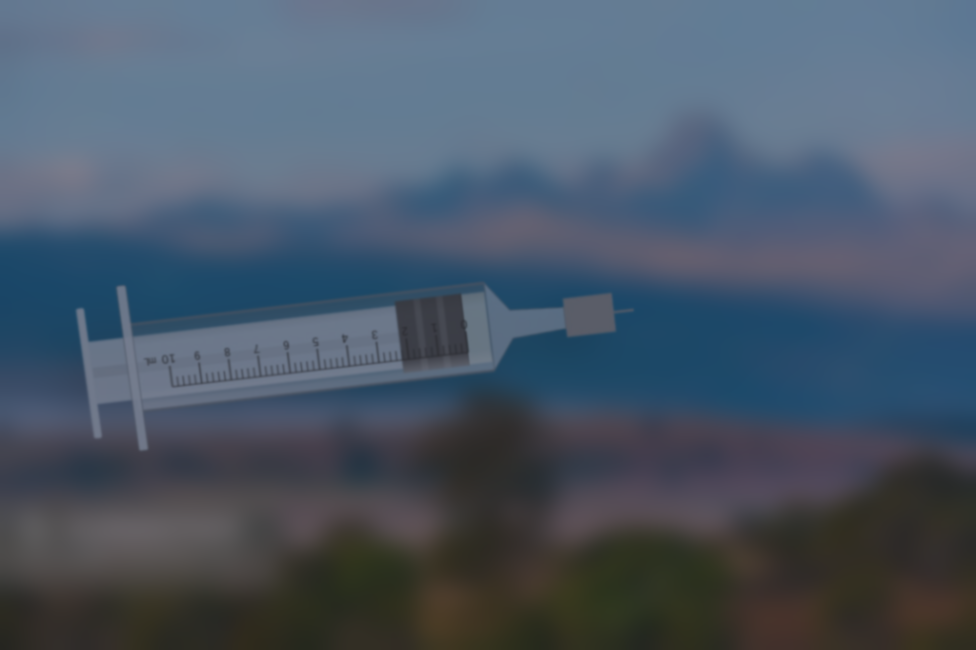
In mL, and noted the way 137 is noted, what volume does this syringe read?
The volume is 0
